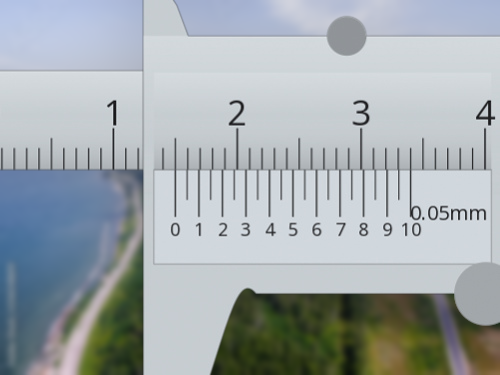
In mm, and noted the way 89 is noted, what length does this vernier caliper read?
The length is 15.0
